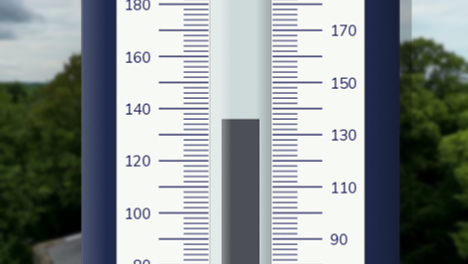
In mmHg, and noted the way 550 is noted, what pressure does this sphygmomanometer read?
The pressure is 136
